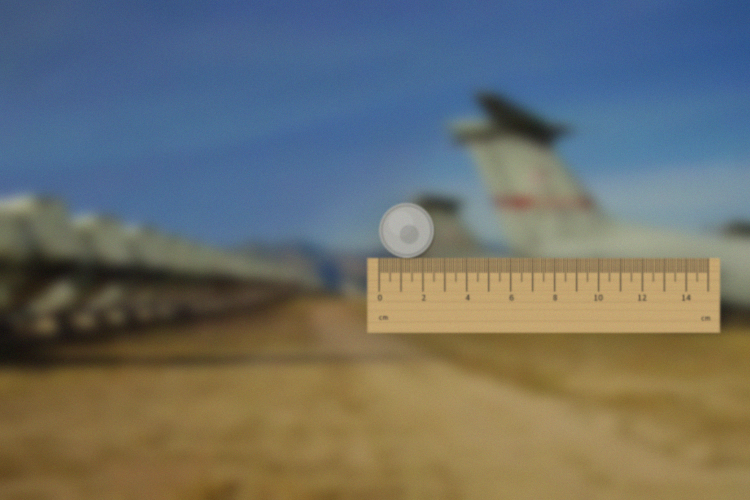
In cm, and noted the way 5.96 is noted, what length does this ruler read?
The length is 2.5
